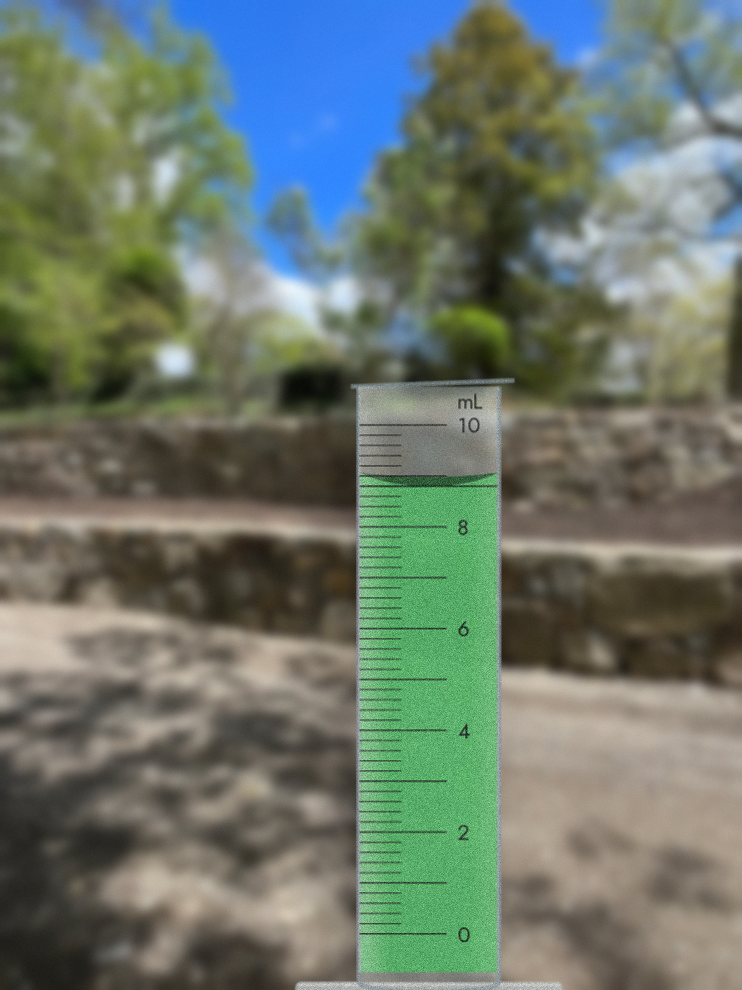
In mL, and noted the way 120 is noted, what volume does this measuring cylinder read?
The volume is 8.8
